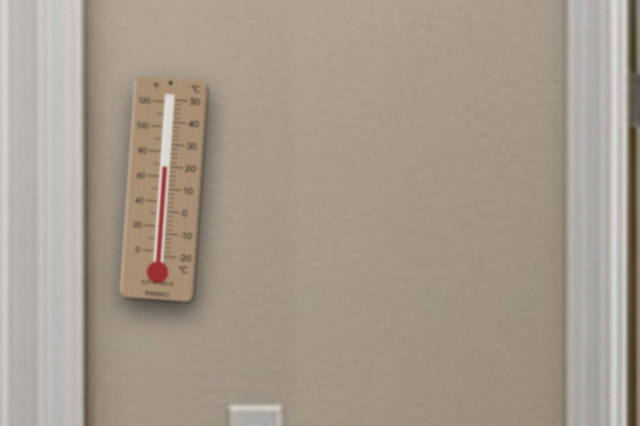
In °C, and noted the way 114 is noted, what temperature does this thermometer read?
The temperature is 20
